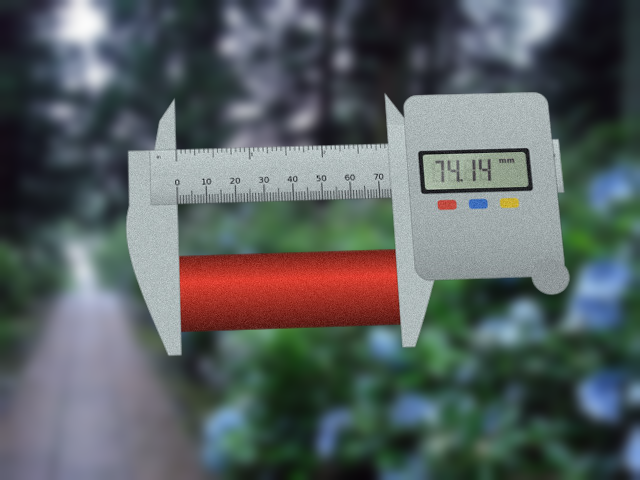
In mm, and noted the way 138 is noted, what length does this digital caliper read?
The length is 74.14
